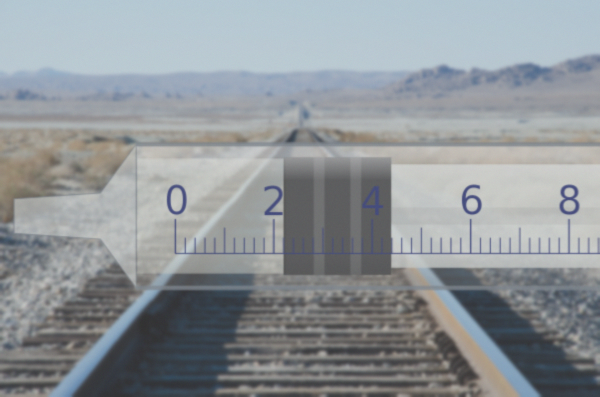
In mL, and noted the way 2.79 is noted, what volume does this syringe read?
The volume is 2.2
